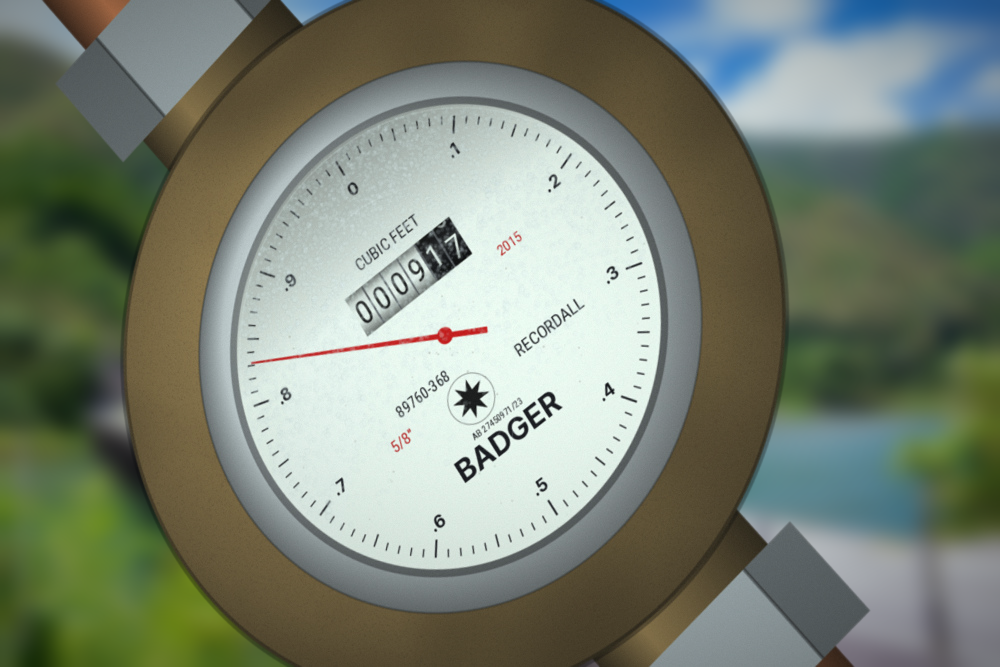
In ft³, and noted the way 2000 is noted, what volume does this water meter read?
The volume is 916.83
